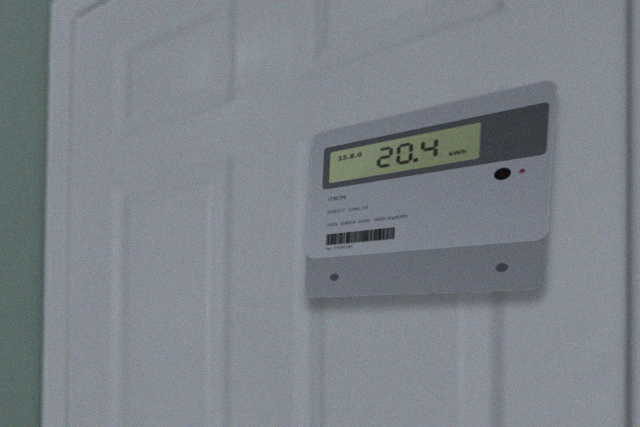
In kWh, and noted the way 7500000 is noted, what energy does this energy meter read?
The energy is 20.4
